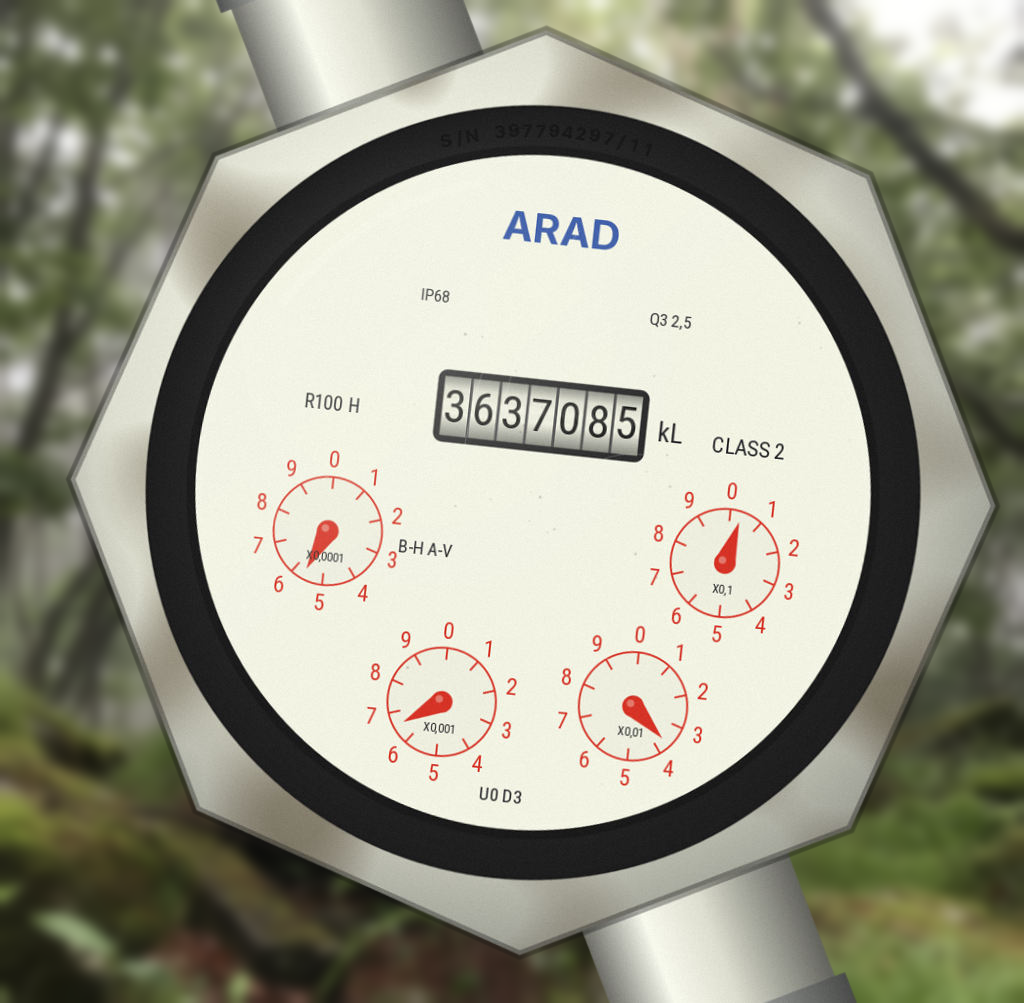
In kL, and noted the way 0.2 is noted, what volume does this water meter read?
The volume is 3637085.0365
